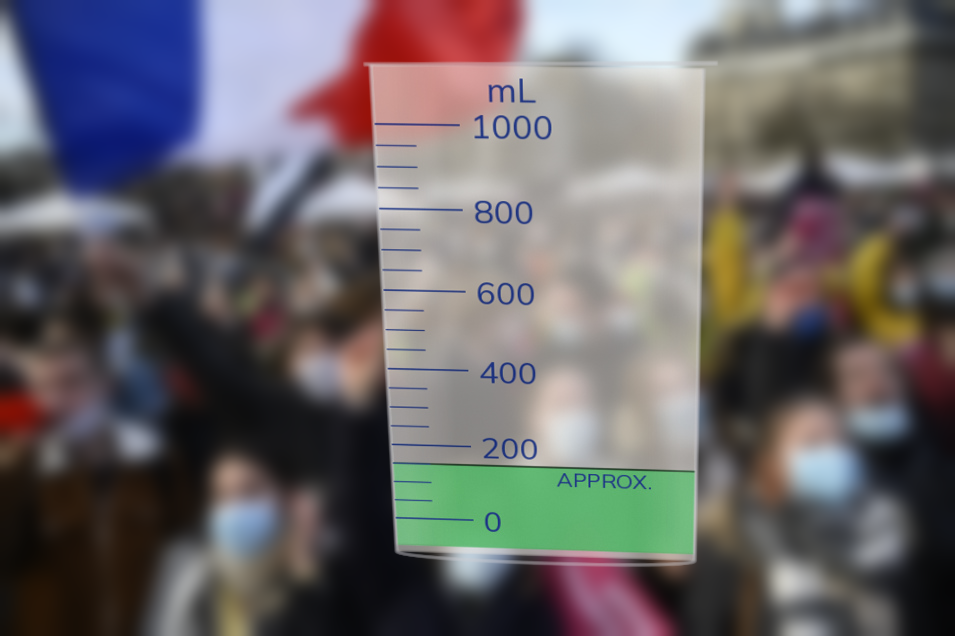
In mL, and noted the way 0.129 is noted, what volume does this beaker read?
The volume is 150
